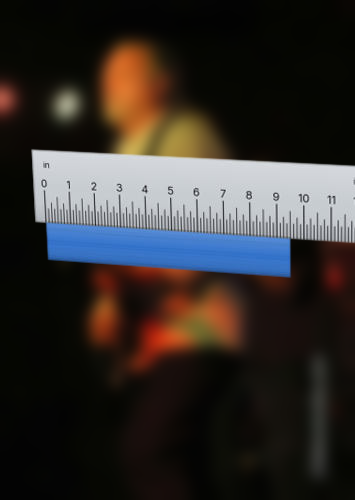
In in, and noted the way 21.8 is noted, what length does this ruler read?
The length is 9.5
